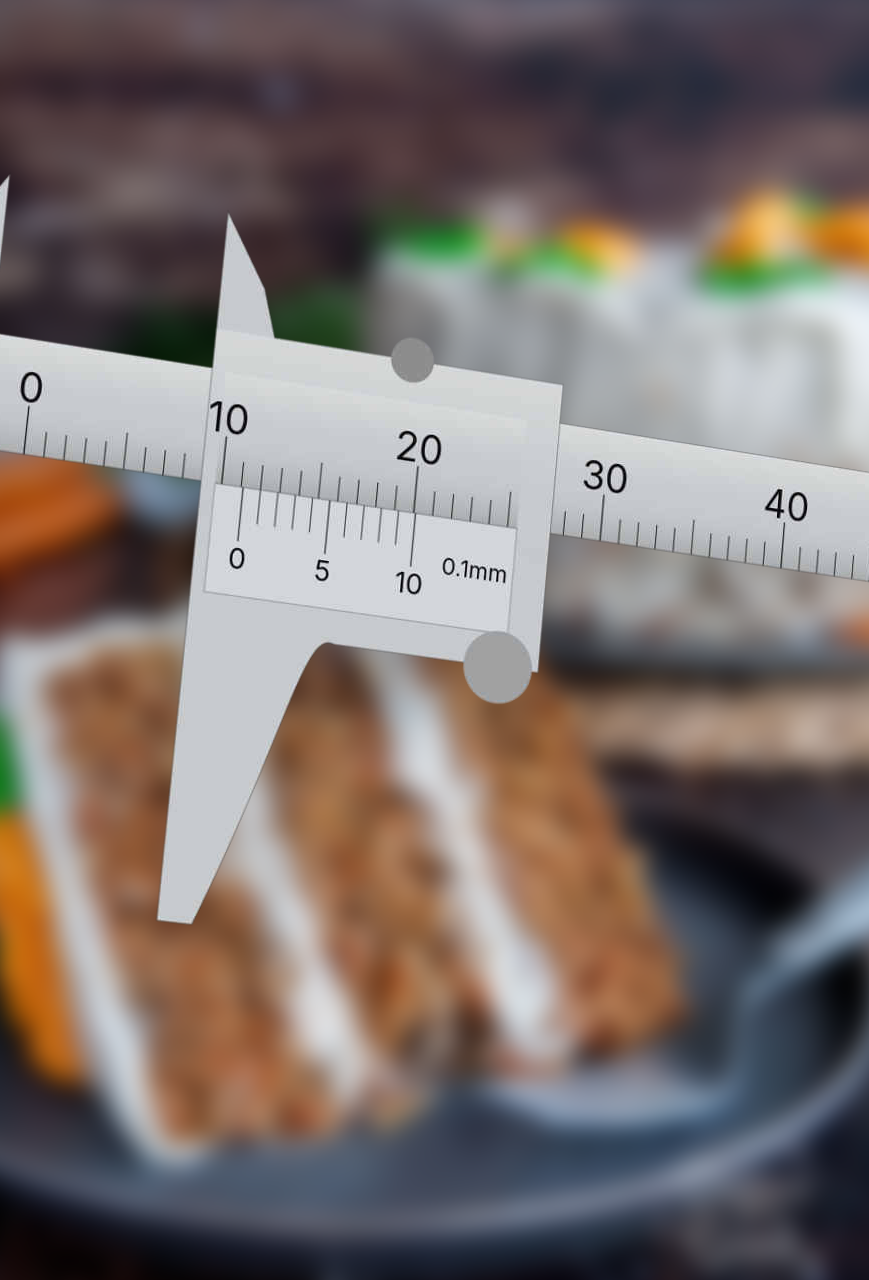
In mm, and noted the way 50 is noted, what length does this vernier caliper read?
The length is 11.1
